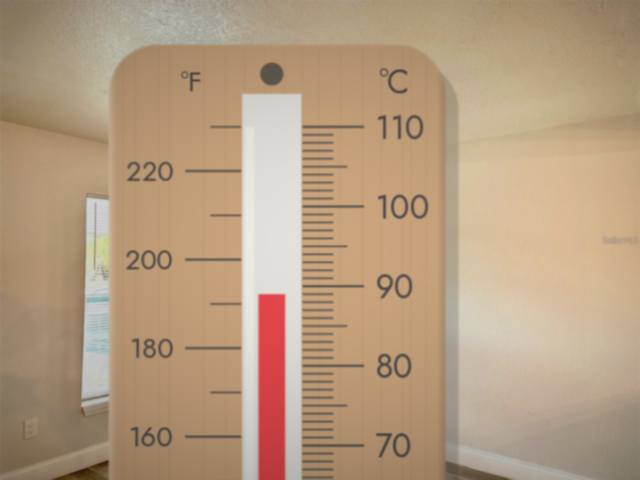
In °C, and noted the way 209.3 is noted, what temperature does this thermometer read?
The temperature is 89
